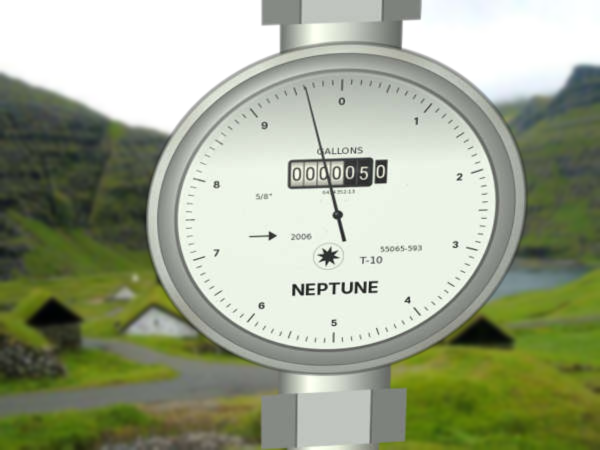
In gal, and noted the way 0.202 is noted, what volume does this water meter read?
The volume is 49.6
